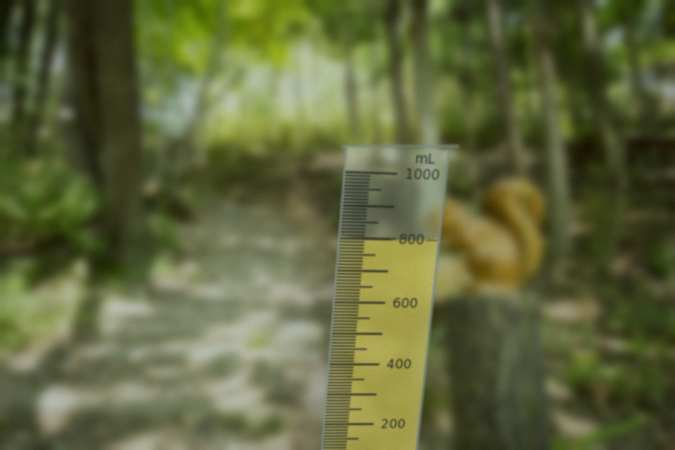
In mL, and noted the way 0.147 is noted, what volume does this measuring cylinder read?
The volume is 800
